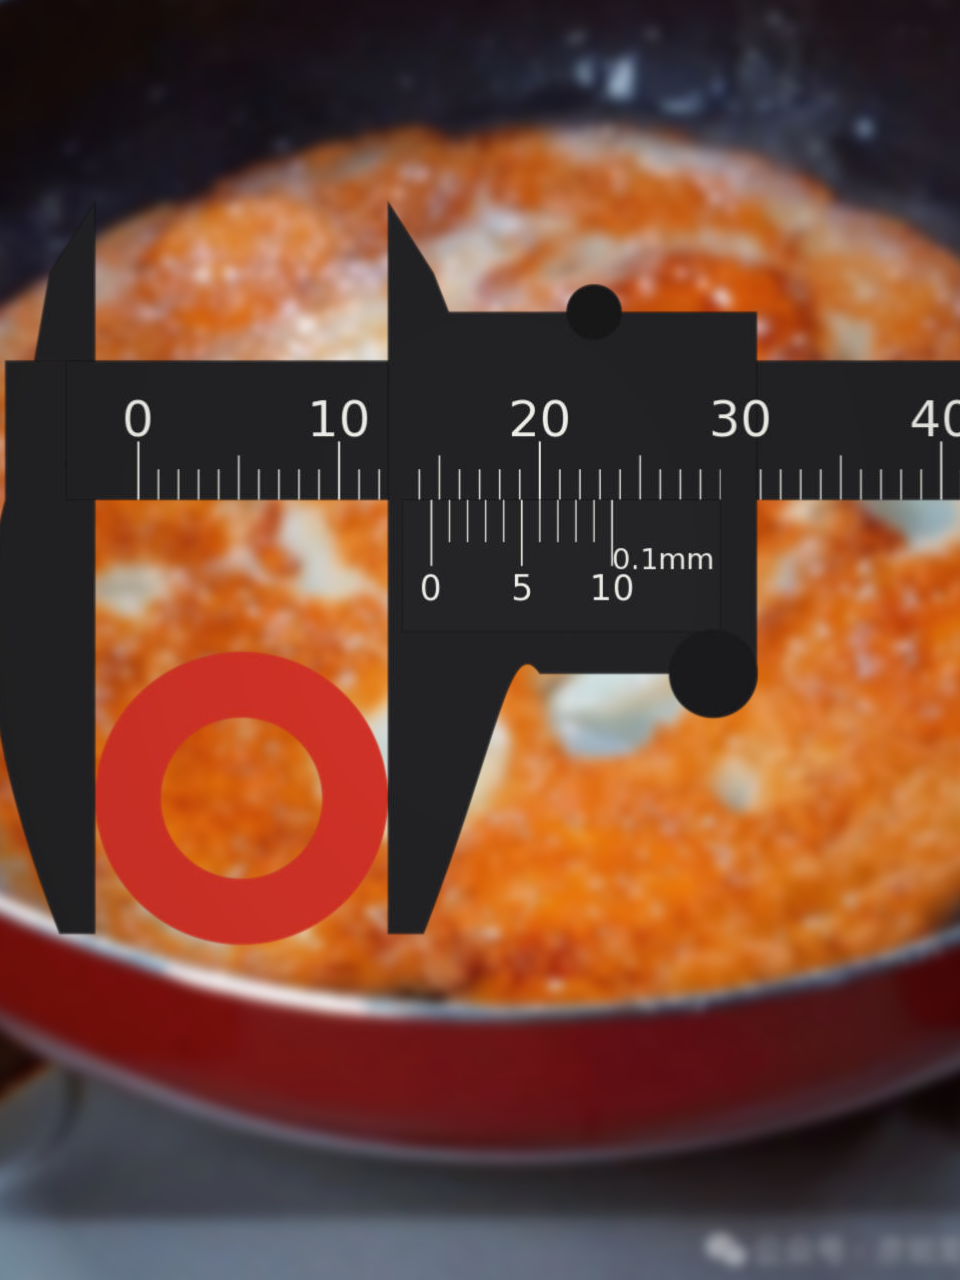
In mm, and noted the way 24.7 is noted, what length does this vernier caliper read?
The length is 14.6
